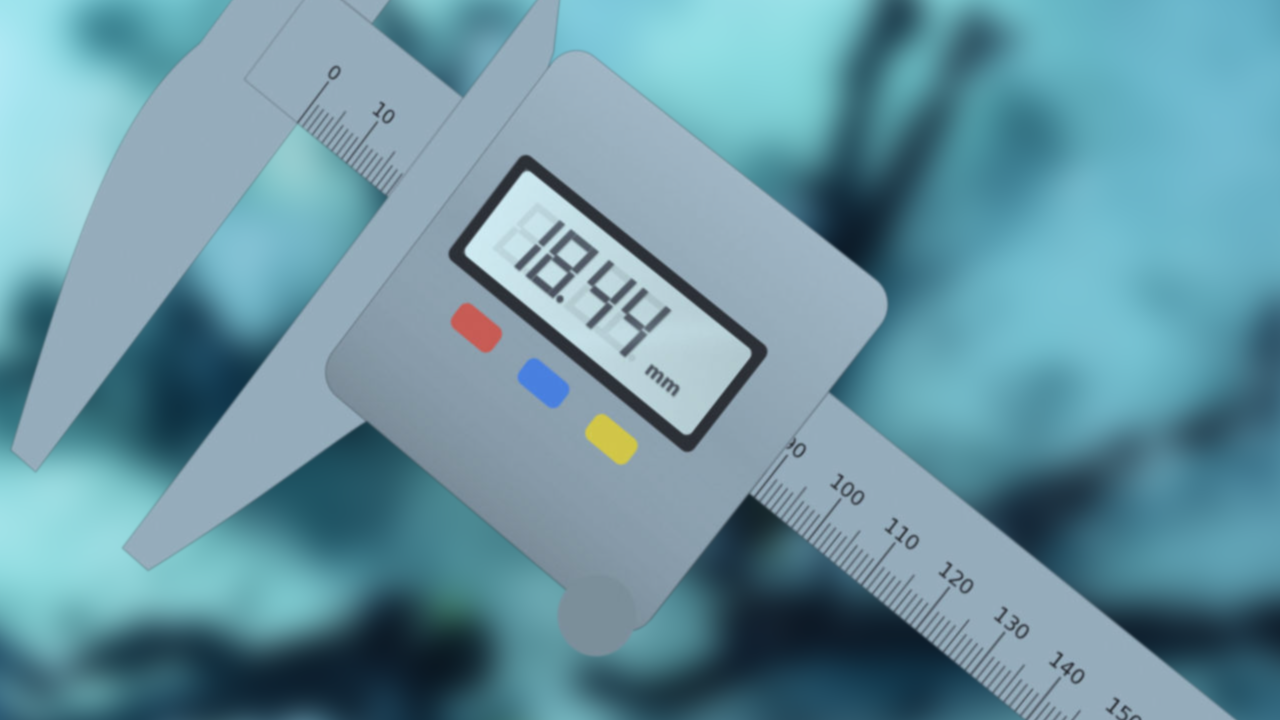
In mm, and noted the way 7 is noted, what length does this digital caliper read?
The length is 18.44
